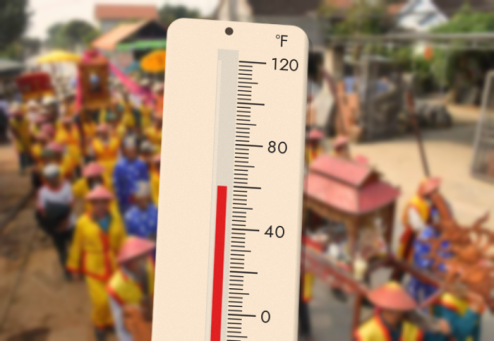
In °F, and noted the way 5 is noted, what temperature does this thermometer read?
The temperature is 60
